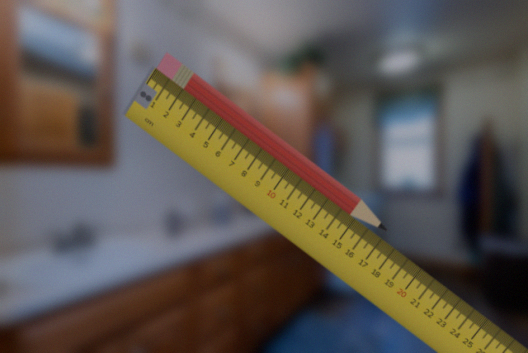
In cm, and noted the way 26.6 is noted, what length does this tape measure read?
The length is 17
